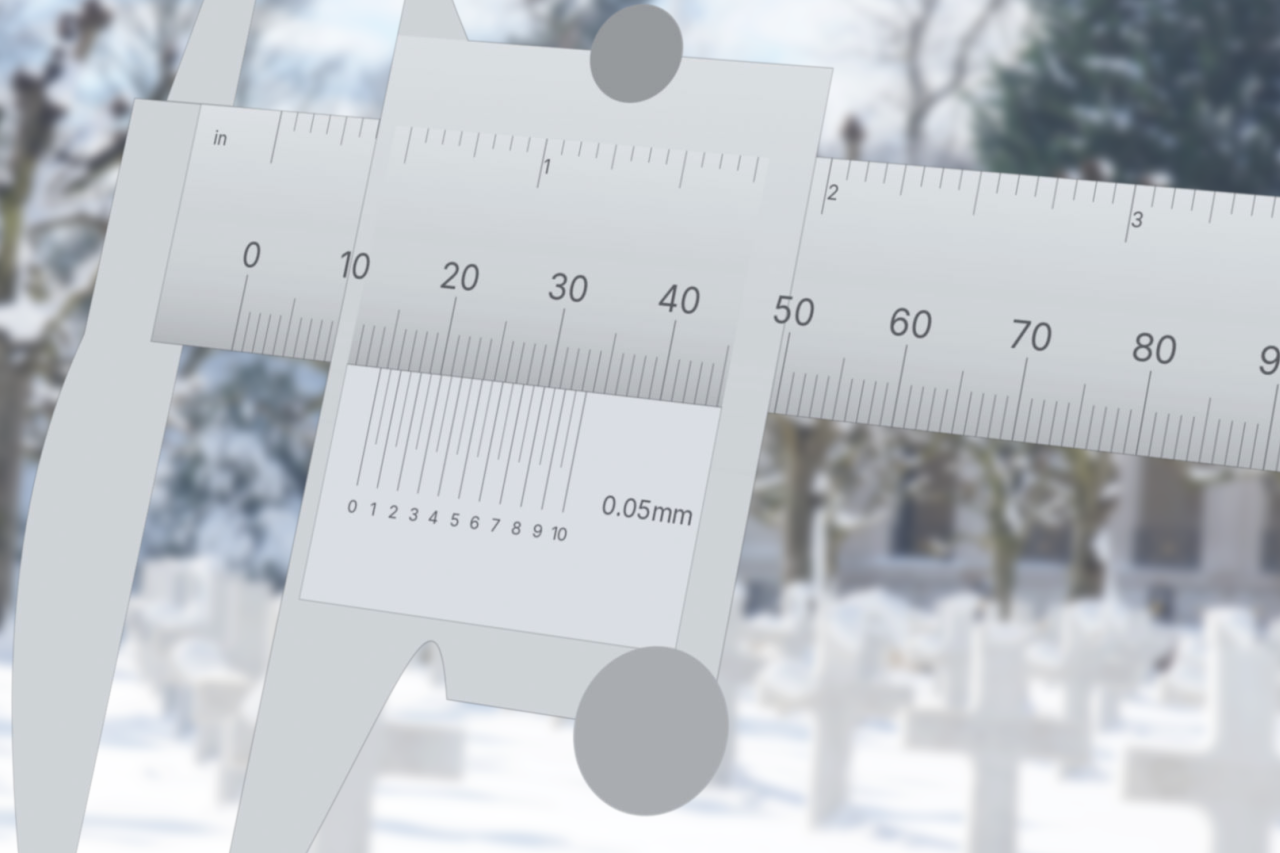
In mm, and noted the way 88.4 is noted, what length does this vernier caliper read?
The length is 14.4
